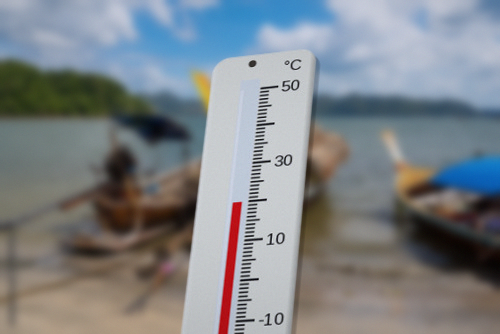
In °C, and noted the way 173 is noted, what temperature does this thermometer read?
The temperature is 20
